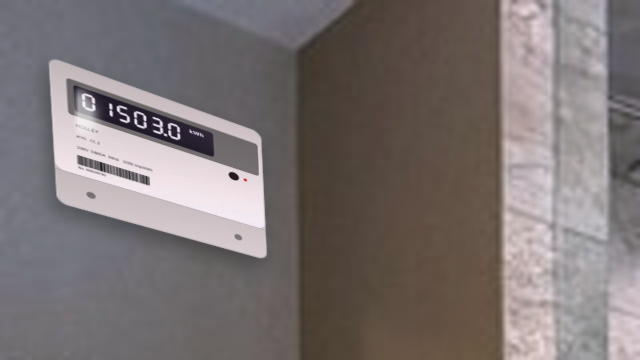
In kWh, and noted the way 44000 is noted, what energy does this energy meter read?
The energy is 1503.0
